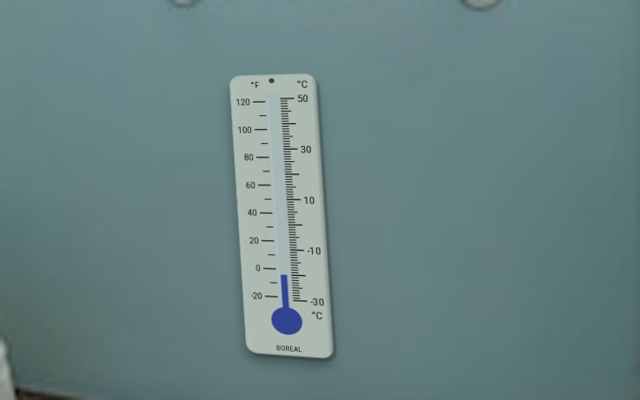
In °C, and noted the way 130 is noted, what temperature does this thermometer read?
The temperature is -20
